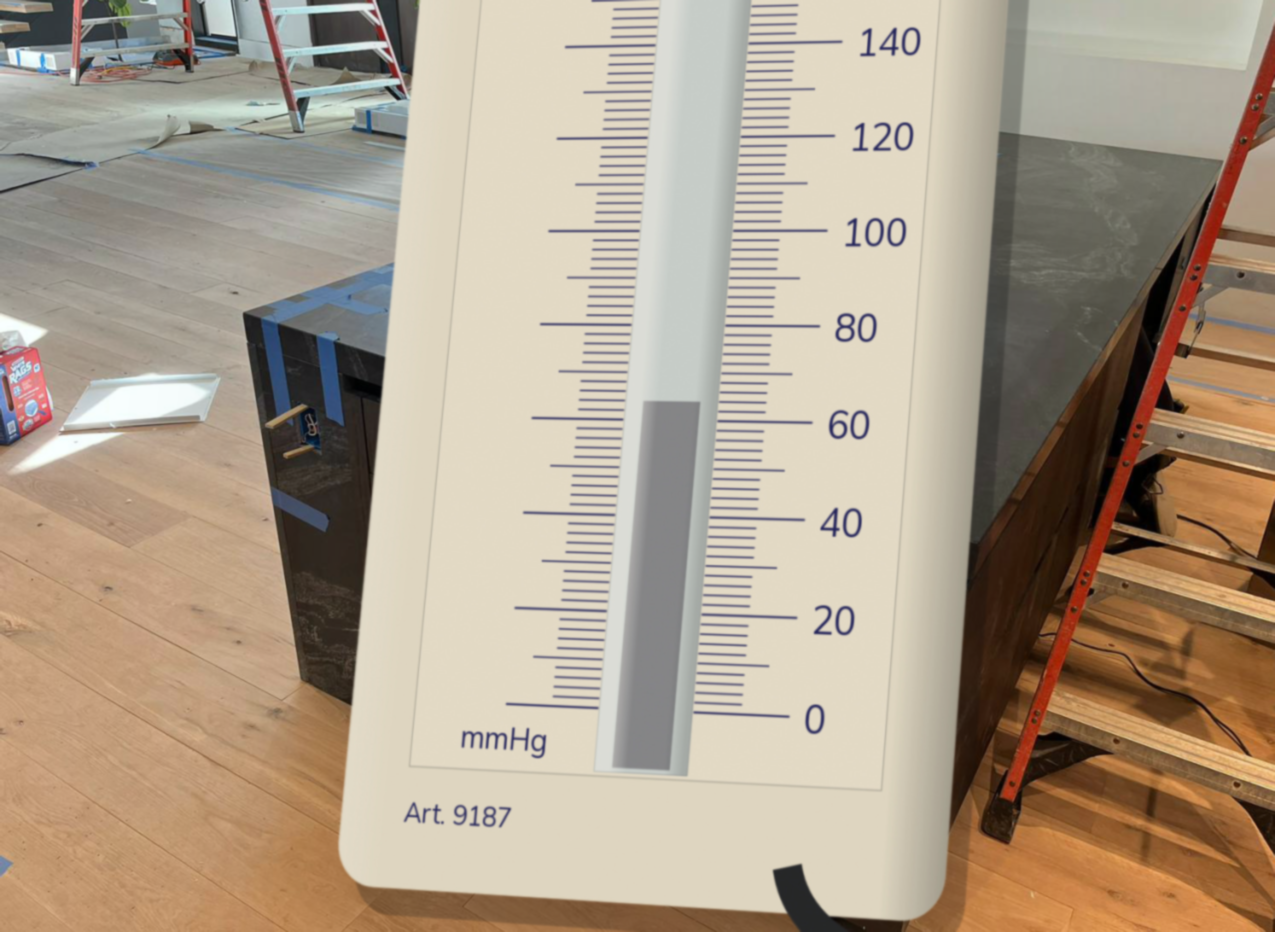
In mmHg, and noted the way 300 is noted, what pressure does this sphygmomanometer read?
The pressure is 64
